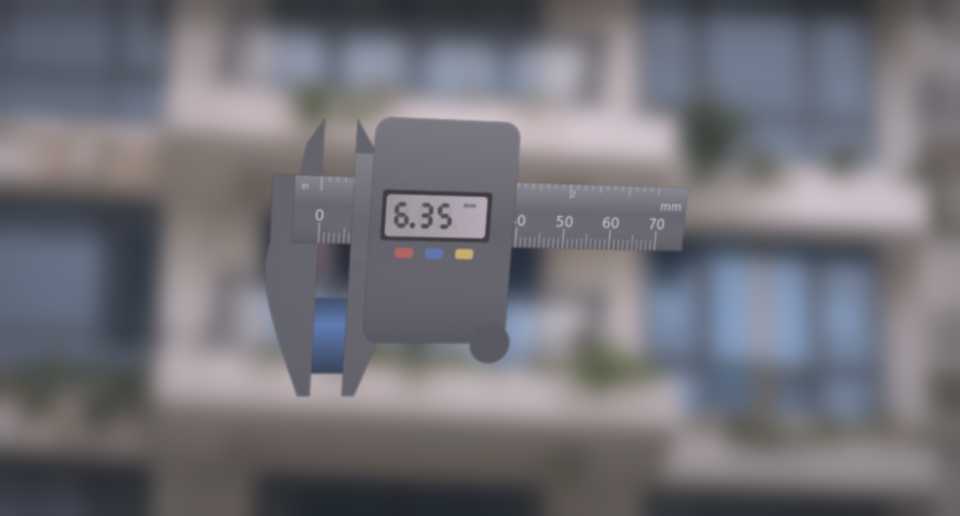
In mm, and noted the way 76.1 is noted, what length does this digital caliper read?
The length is 6.35
